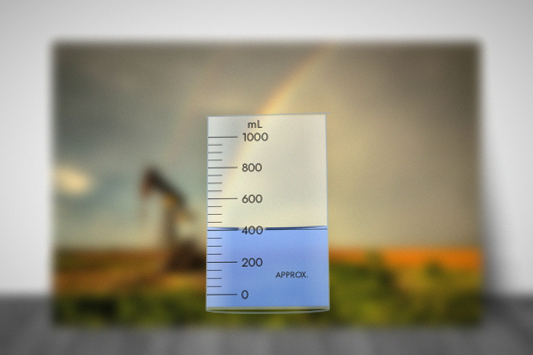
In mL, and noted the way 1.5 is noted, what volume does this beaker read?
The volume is 400
